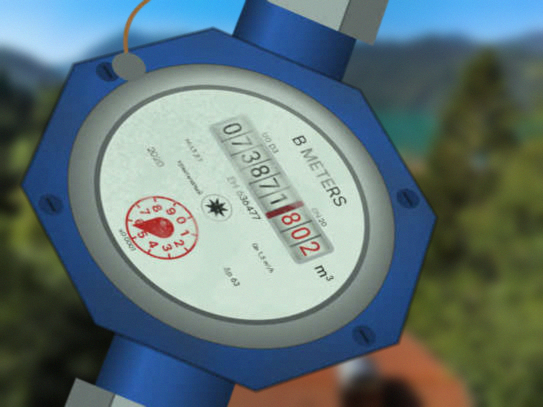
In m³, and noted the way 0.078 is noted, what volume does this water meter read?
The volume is 73871.8025
